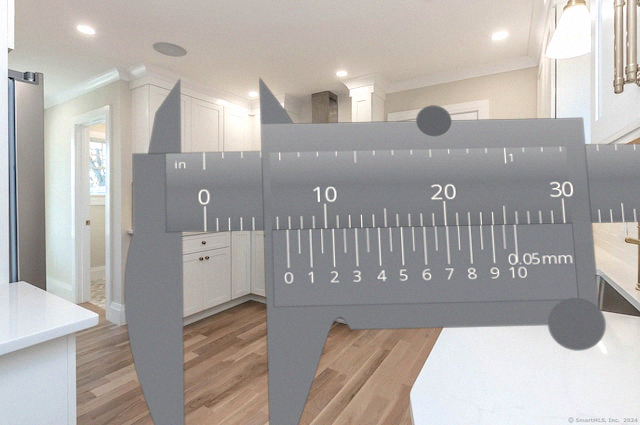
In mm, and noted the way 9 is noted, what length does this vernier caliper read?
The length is 6.8
